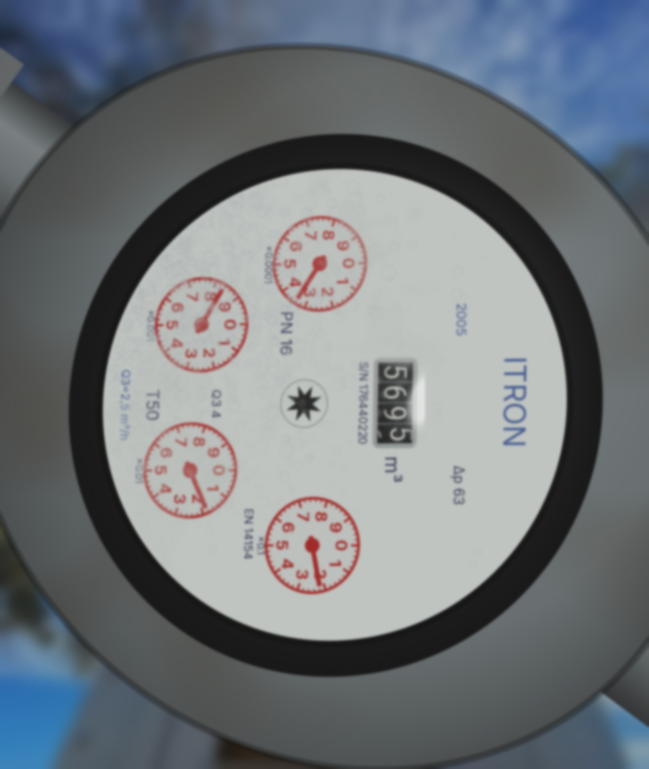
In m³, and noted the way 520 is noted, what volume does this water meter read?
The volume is 5695.2183
